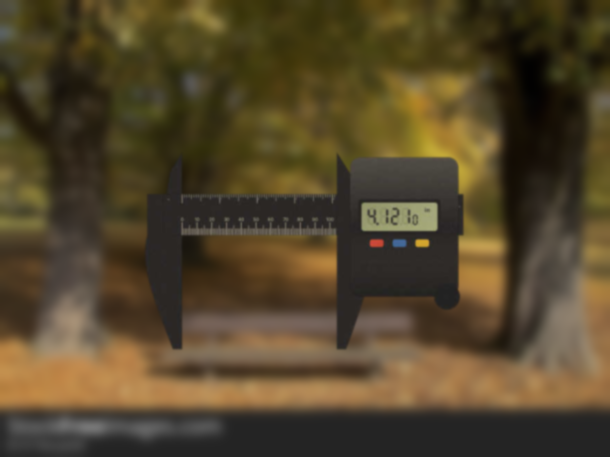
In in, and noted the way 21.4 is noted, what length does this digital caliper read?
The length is 4.1210
